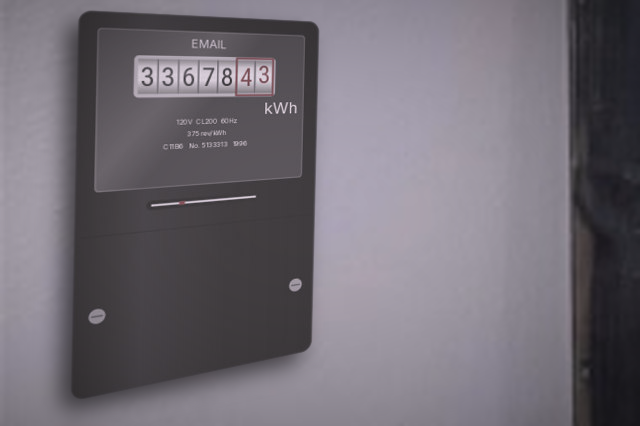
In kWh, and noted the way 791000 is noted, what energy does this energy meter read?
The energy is 33678.43
